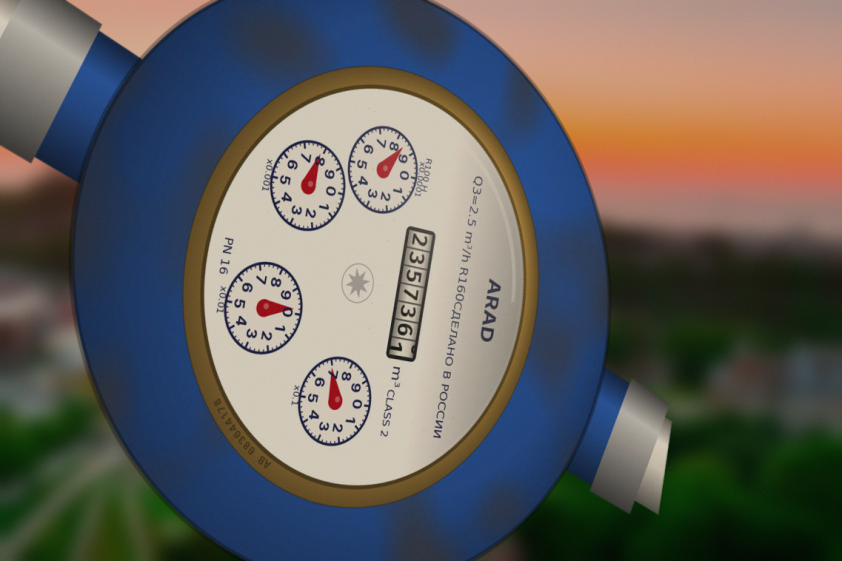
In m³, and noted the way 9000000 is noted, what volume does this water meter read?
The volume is 2357360.6978
